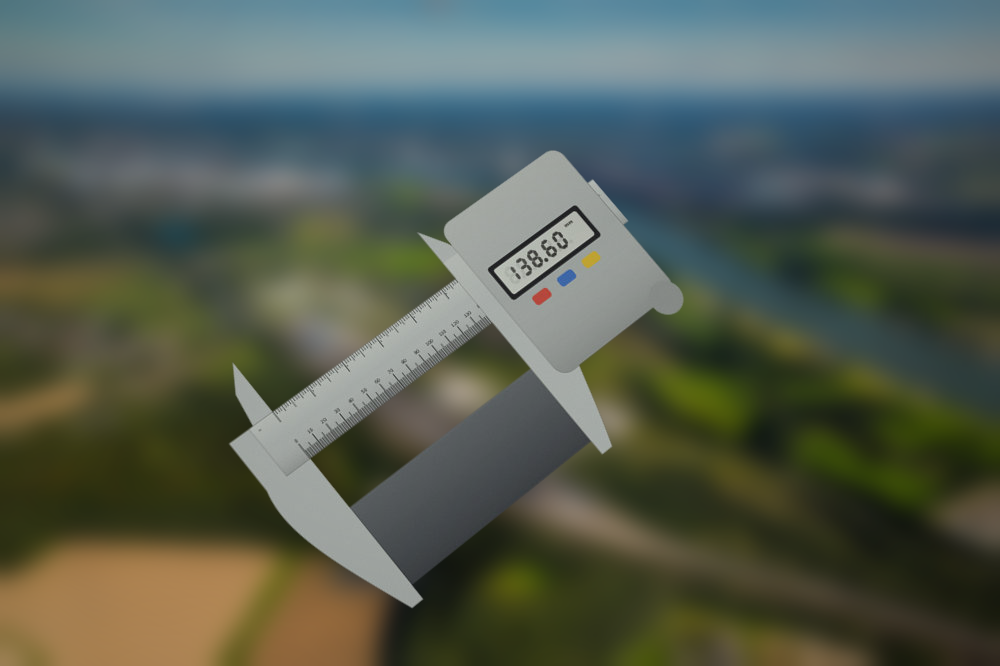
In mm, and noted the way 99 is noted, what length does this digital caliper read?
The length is 138.60
